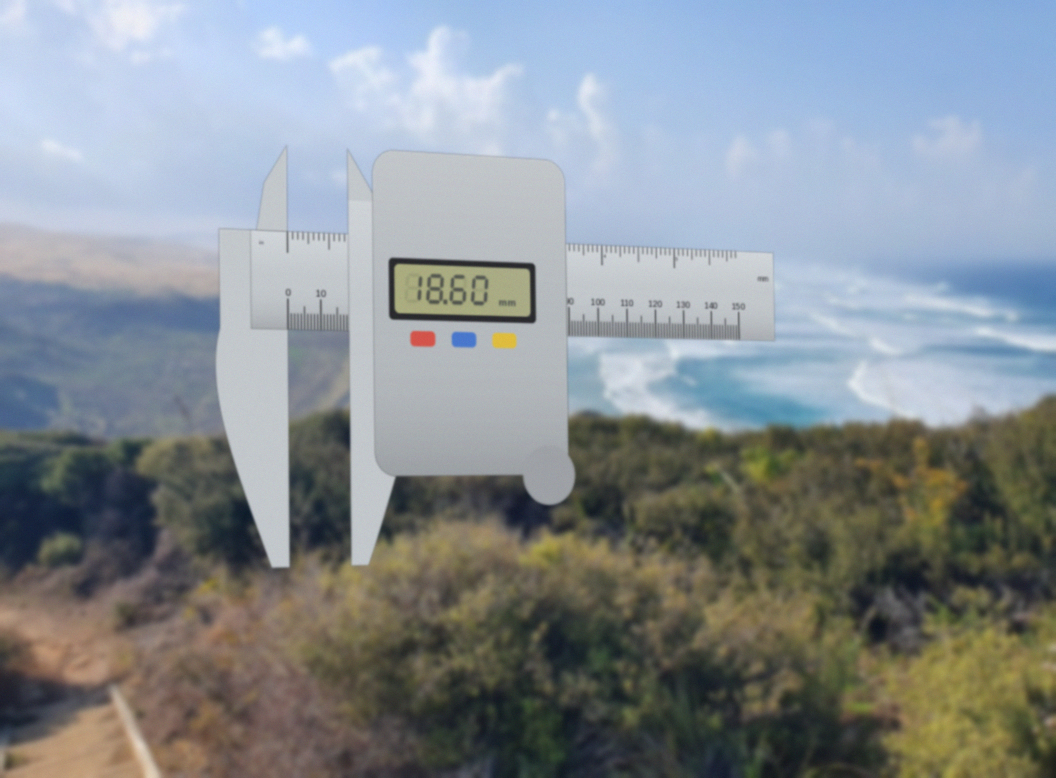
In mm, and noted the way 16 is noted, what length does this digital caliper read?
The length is 18.60
